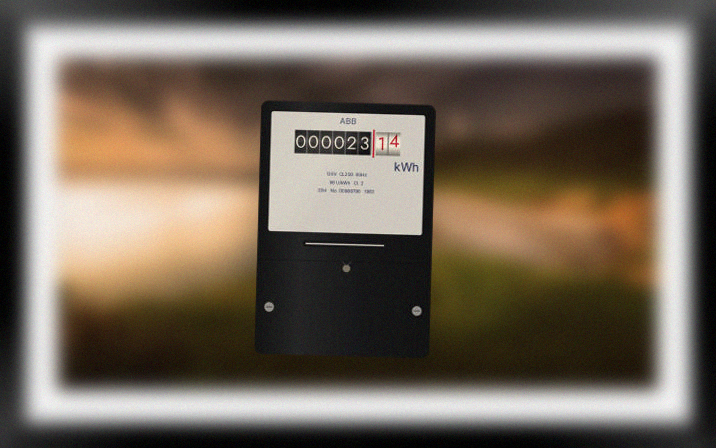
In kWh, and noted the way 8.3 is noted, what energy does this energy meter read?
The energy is 23.14
